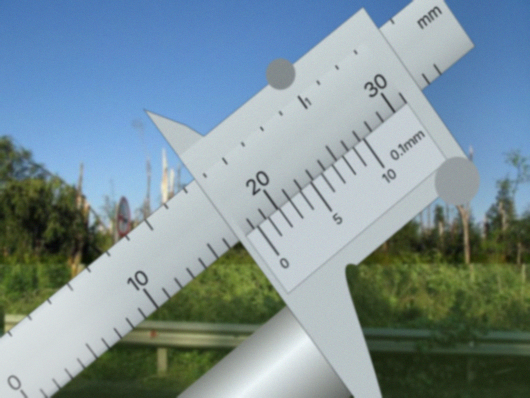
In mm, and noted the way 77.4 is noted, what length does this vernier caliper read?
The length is 18.3
